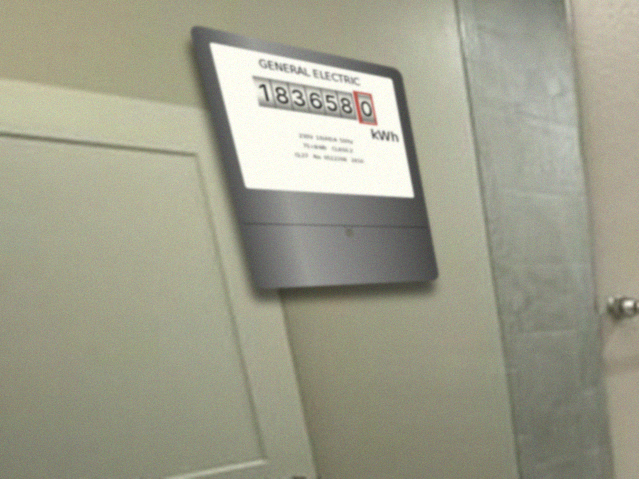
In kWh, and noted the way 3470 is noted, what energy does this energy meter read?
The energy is 183658.0
